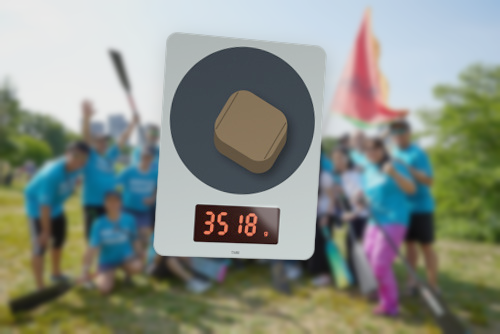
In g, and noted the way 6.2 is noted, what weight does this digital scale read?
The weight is 3518
